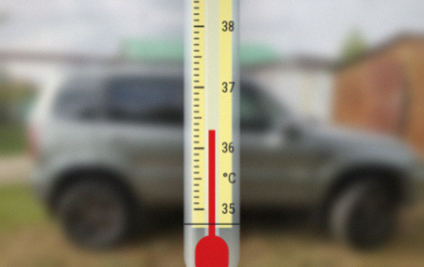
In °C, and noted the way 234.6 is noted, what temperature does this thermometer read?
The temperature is 36.3
